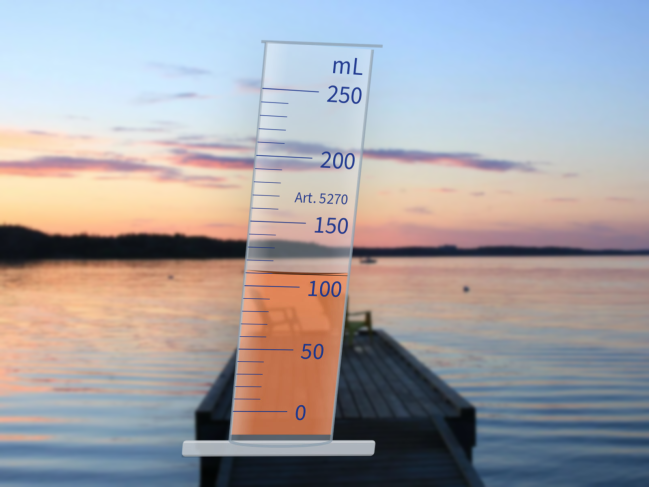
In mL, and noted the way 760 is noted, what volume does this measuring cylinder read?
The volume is 110
